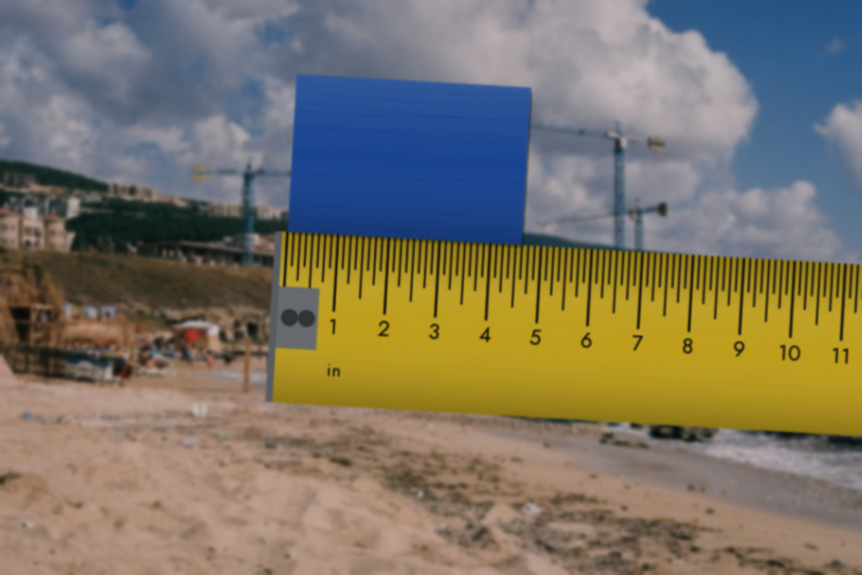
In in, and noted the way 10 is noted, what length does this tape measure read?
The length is 4.625
